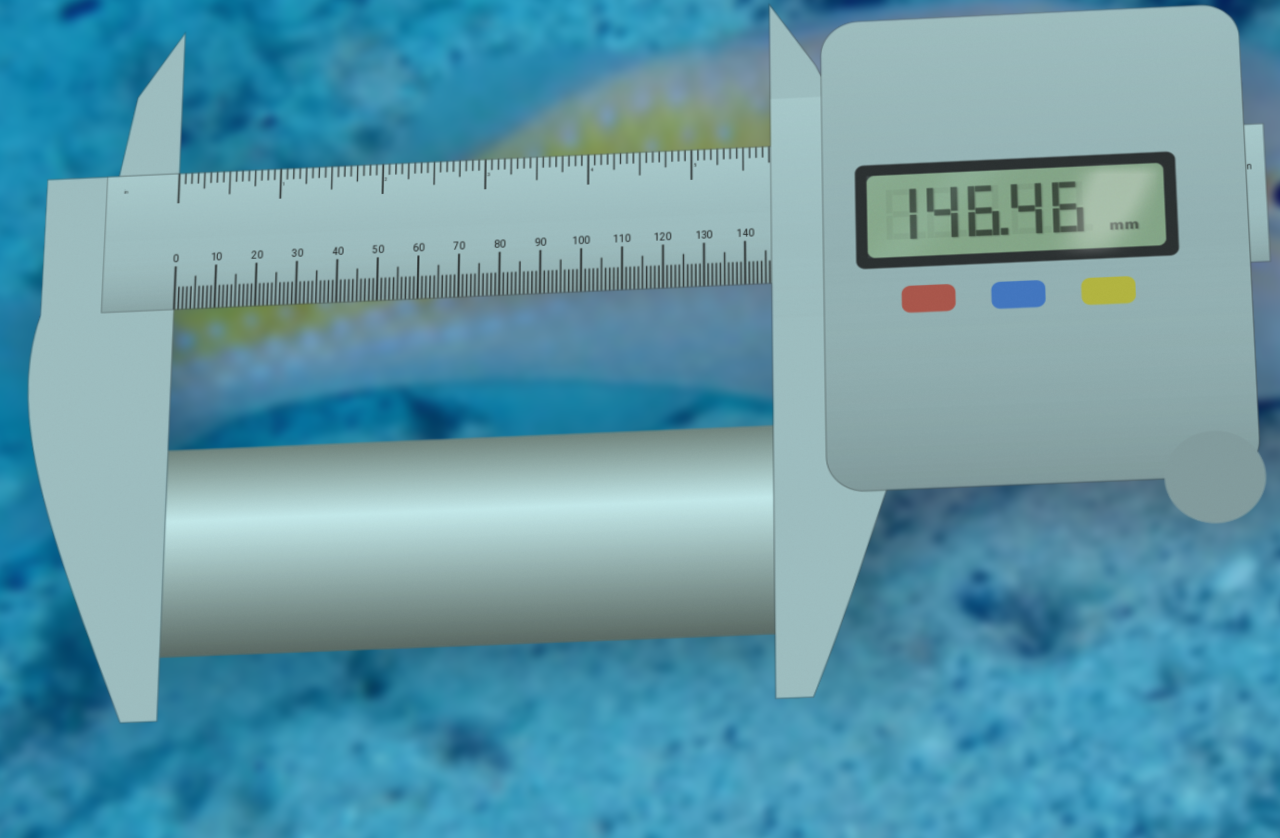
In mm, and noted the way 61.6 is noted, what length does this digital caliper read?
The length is 146.46
